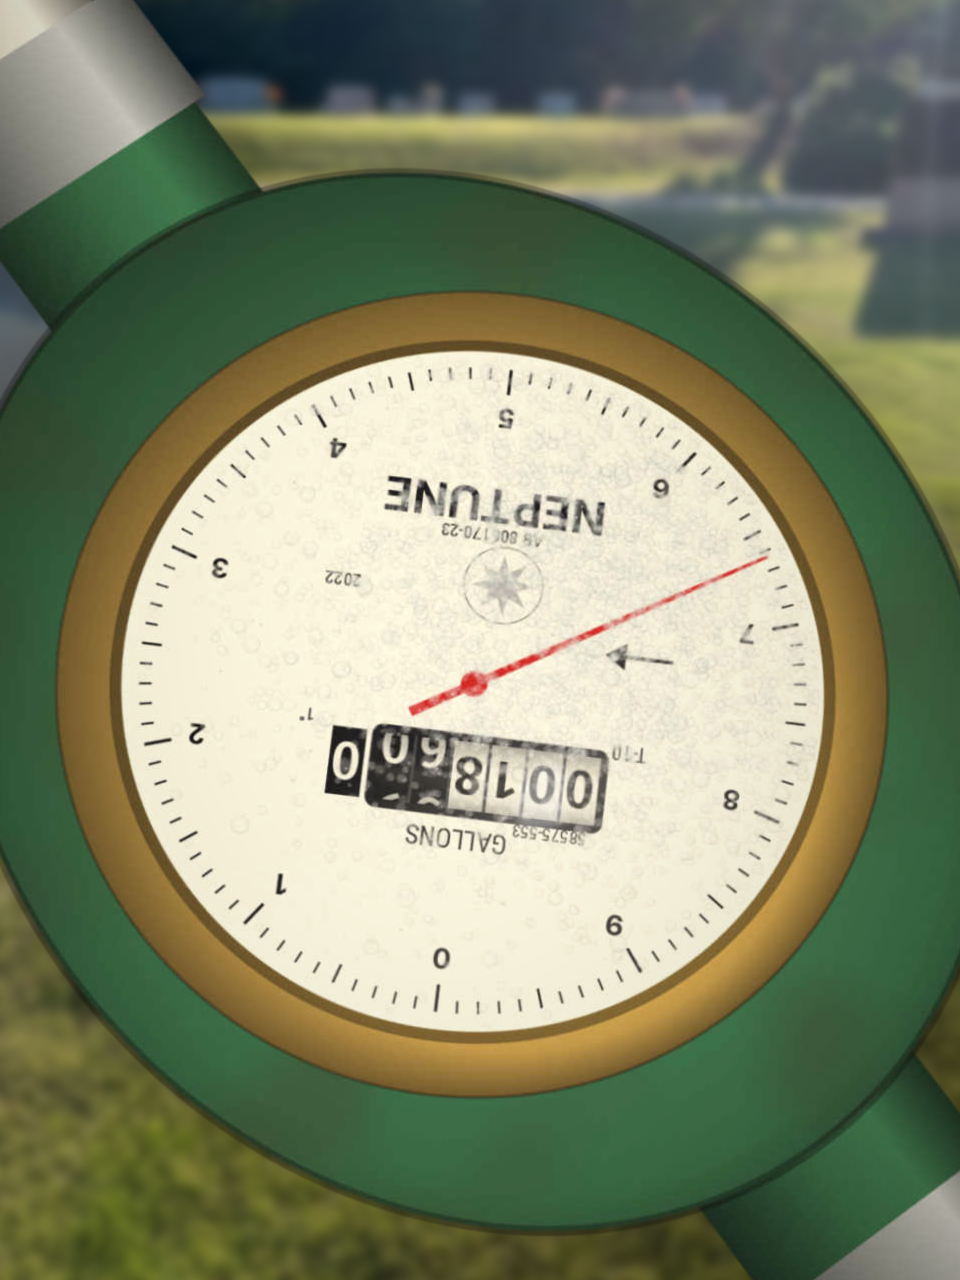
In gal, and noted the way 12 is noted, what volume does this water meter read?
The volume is 18596.6
